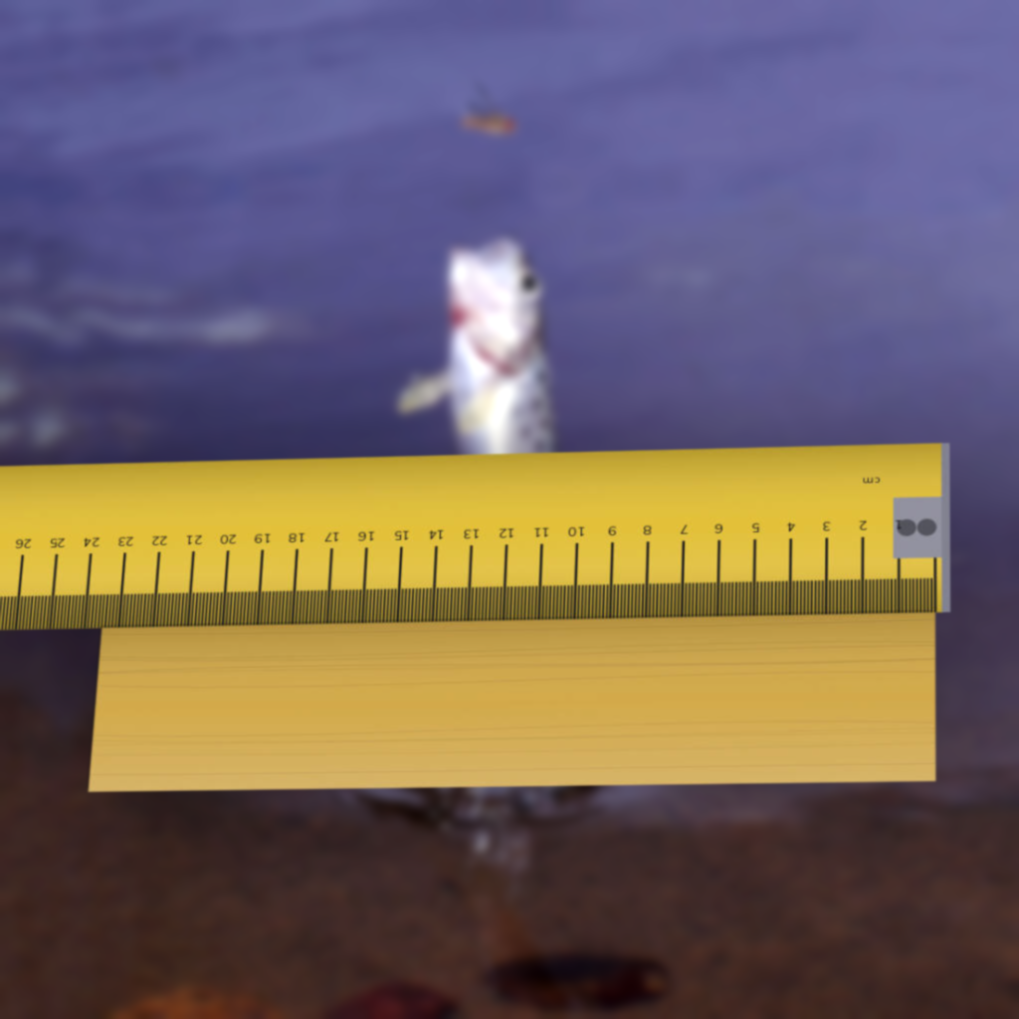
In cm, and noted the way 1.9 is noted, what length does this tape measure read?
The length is 23.5
